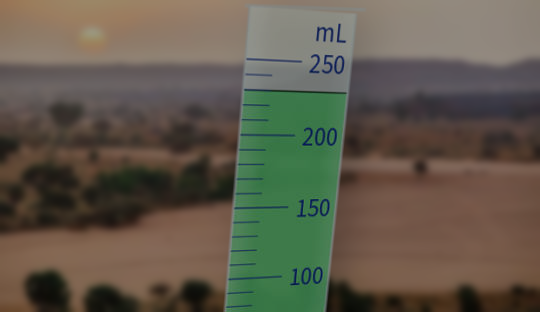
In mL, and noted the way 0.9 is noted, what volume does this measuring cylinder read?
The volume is 230
